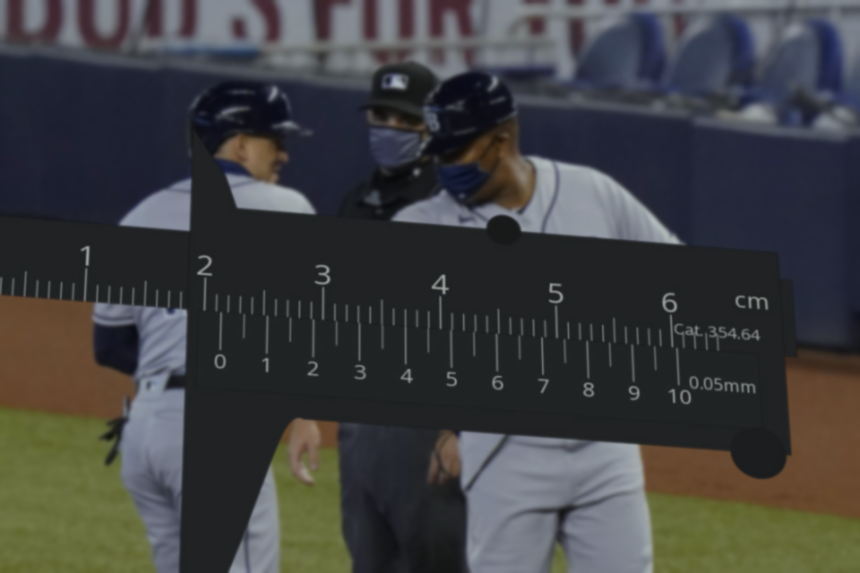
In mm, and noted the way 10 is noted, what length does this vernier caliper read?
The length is 21.4
